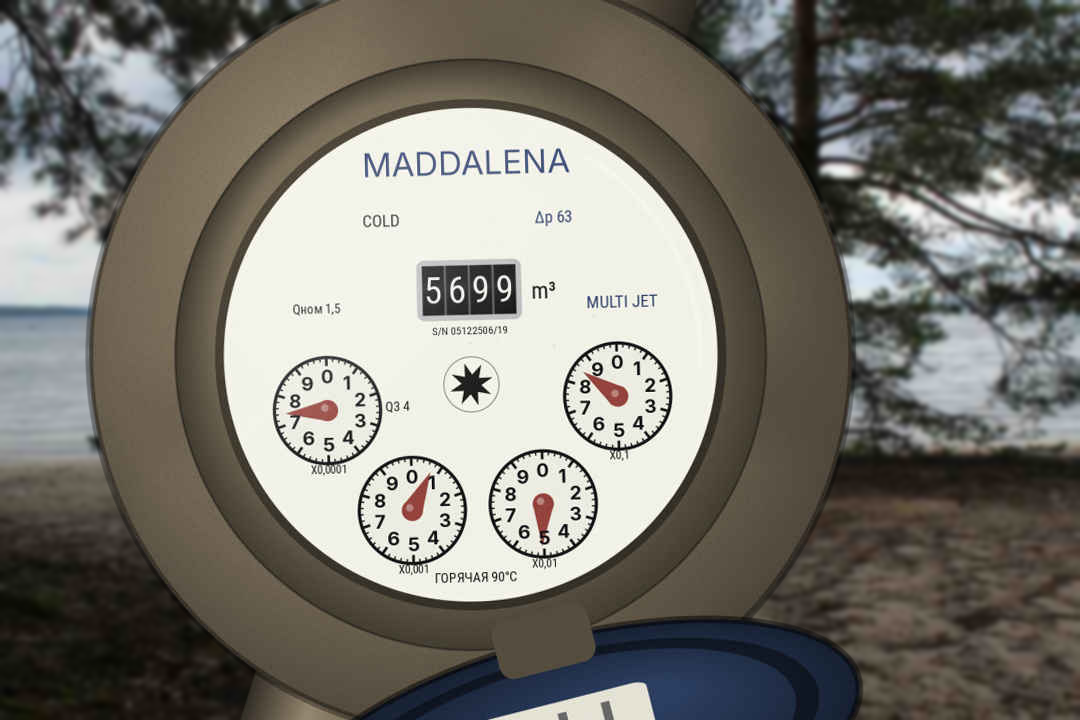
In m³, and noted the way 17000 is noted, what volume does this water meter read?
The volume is 5699.8507
